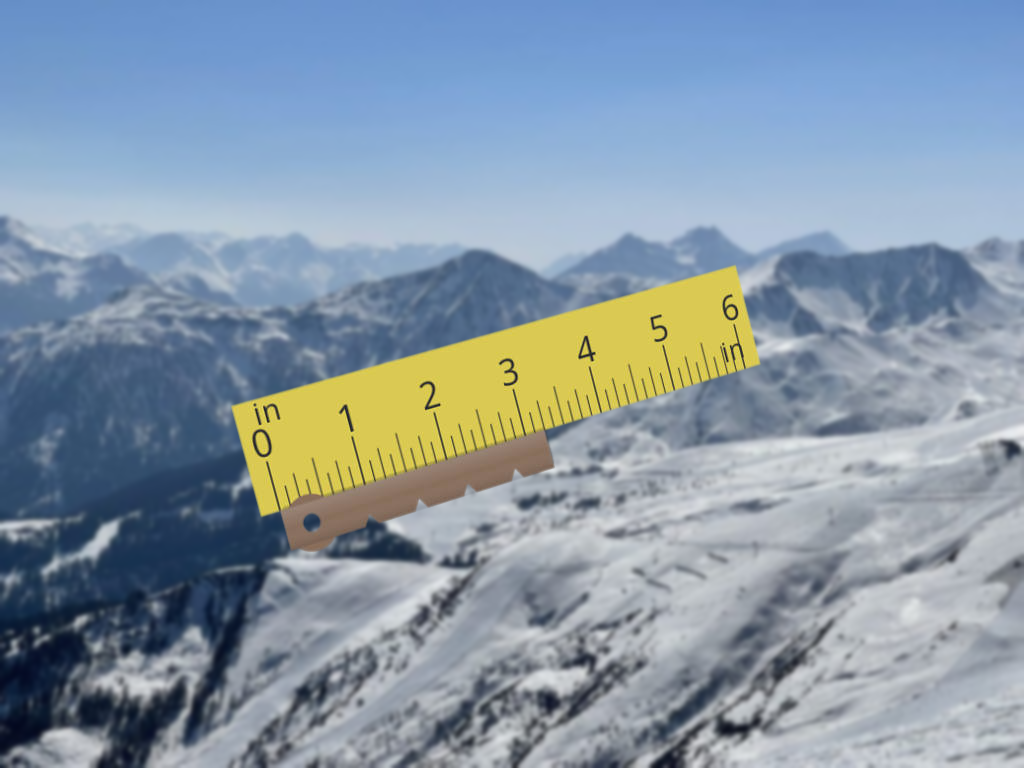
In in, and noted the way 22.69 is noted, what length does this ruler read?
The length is 3.25
